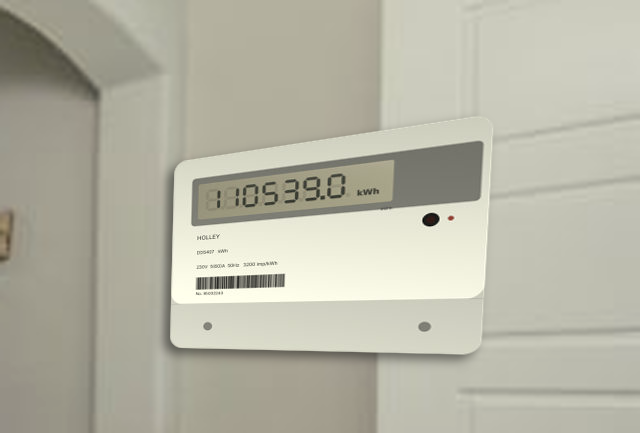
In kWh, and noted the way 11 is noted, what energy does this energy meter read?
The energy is 110539.0
